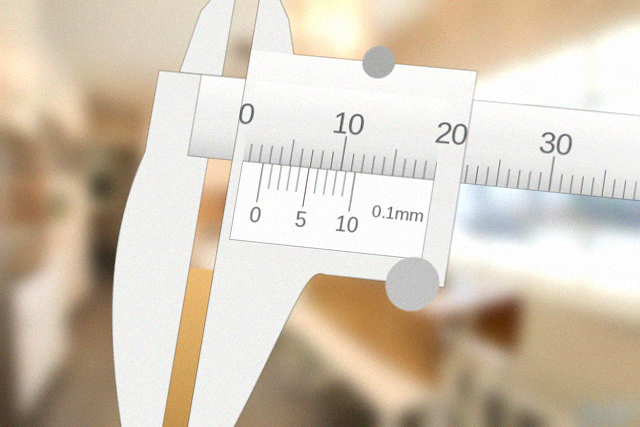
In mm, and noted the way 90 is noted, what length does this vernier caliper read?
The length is 2.4
